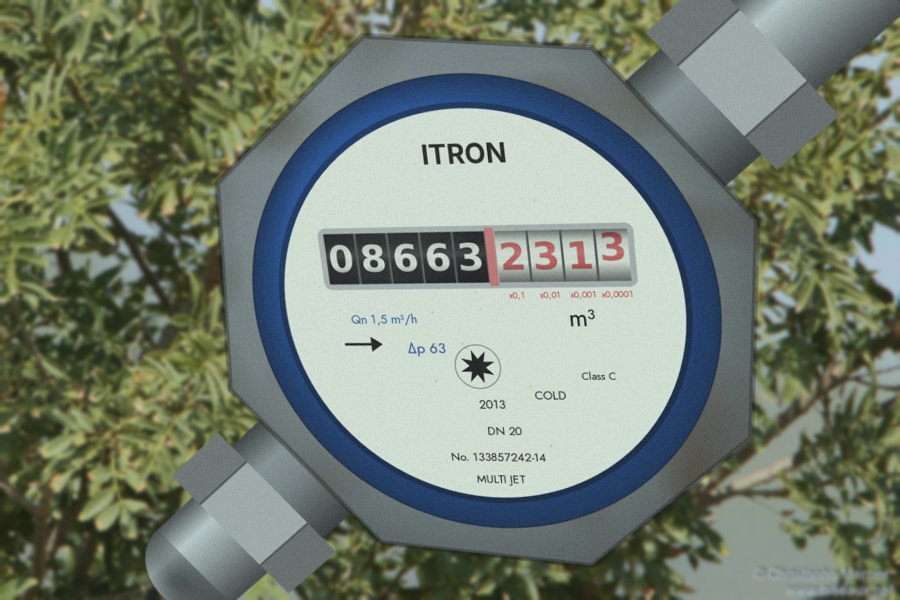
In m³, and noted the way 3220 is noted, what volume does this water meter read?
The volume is 8663.2313
